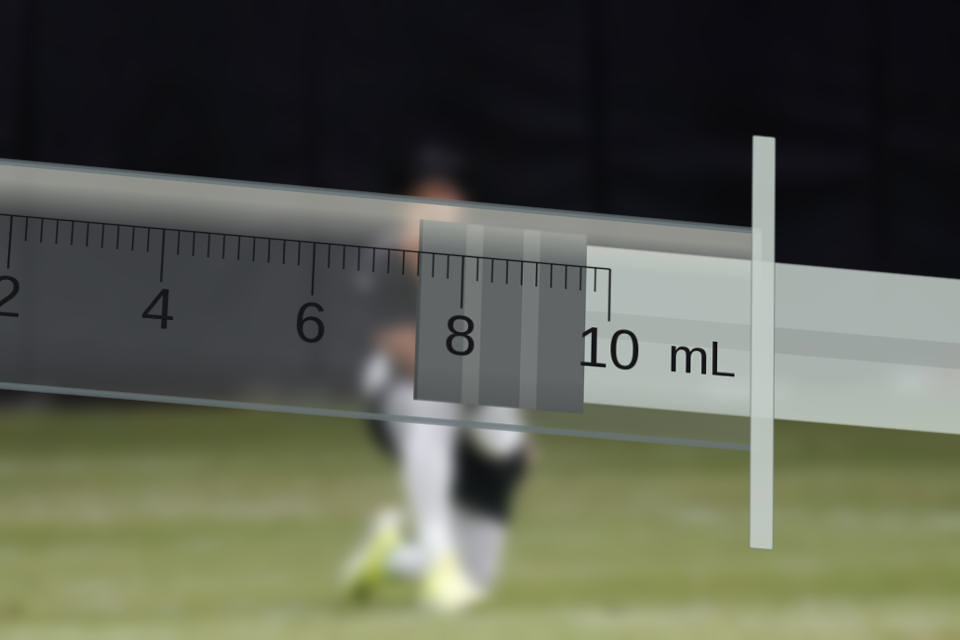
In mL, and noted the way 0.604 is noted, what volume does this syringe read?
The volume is 7.4
